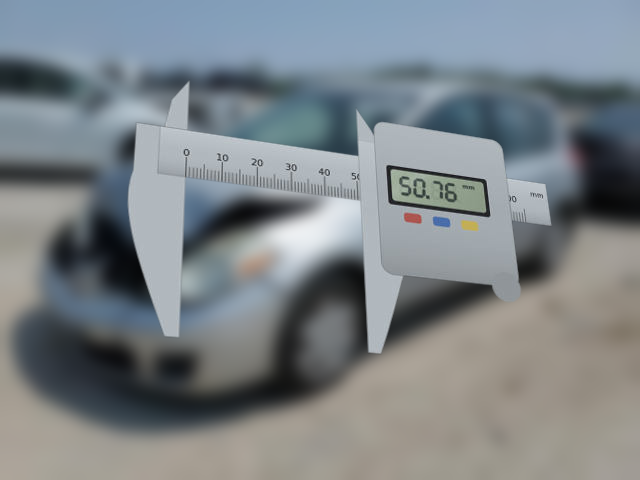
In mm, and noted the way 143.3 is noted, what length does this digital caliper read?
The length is 50.76
